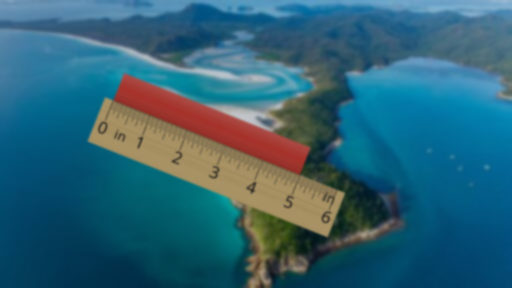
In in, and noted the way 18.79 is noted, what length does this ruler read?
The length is 5
